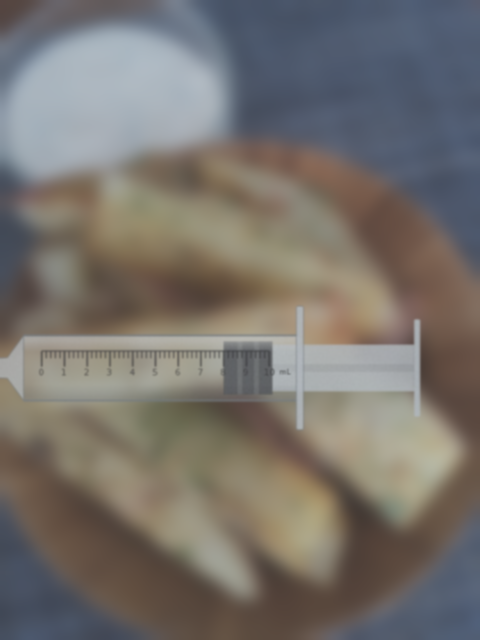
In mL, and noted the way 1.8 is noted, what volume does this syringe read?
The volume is 8
